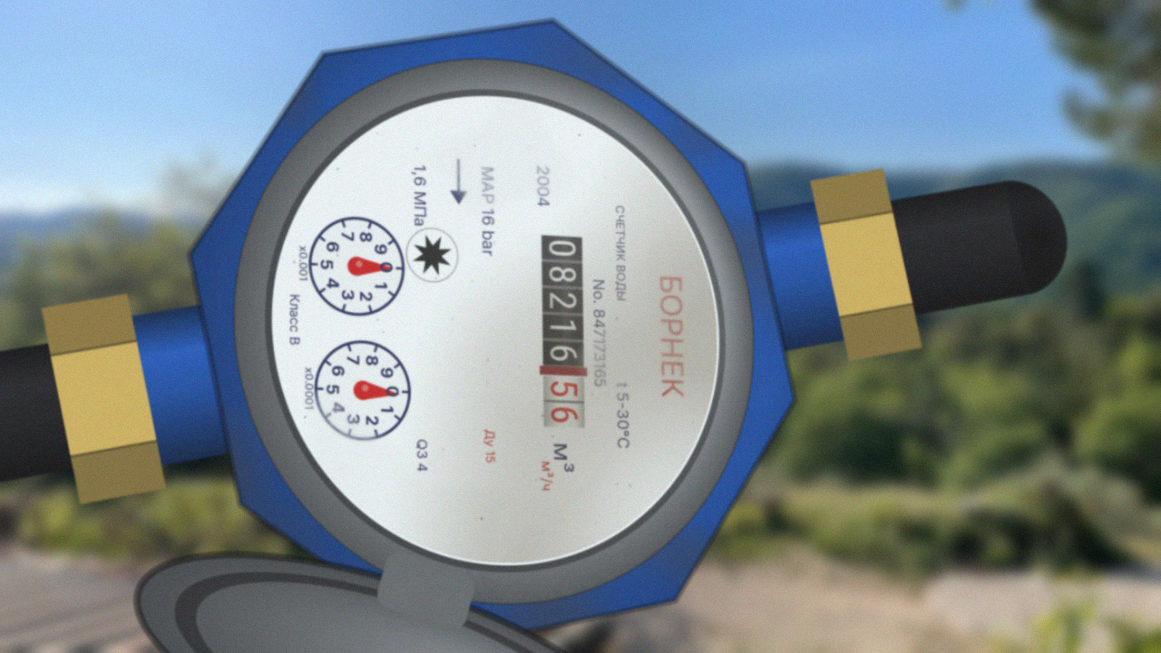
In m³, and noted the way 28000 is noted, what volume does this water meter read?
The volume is 8216.5600
